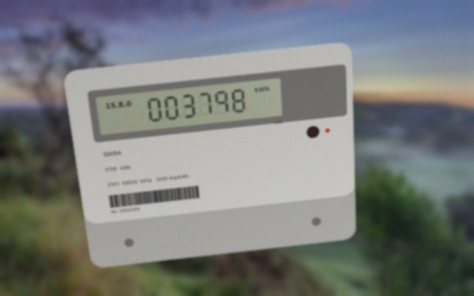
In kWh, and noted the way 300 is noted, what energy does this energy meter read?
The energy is 3798
